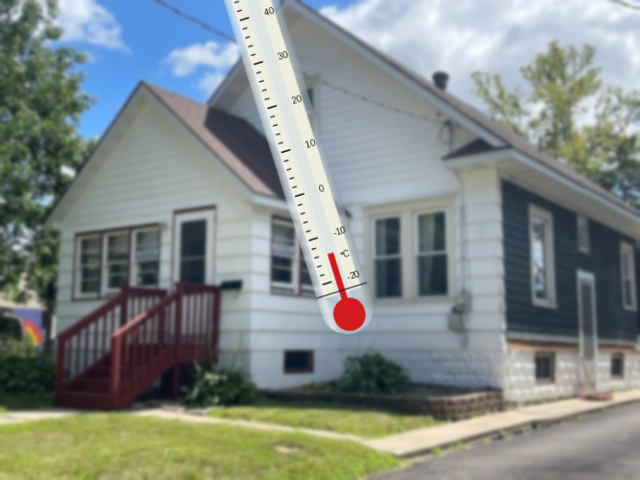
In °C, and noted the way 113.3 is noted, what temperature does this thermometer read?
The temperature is -14
